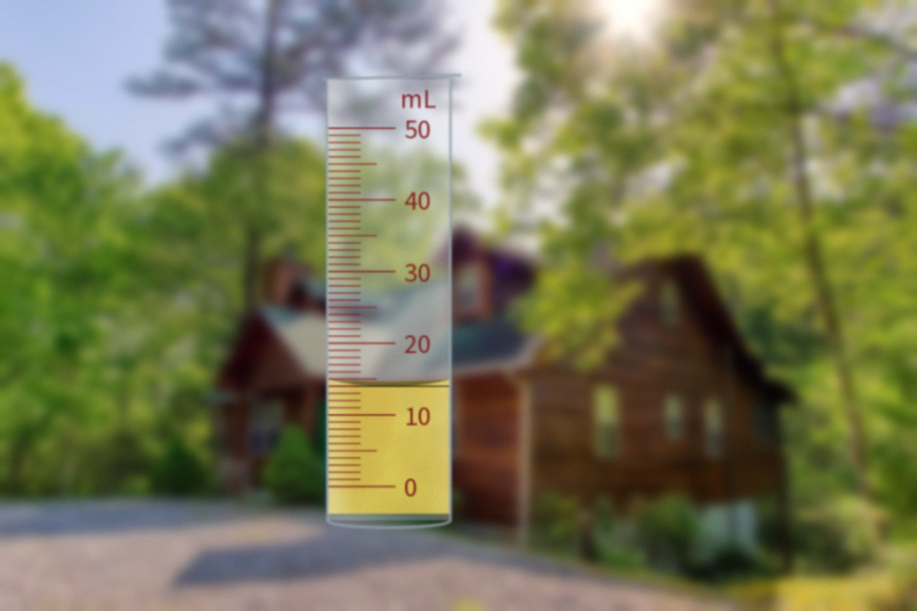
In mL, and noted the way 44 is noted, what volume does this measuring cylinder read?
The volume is 14
